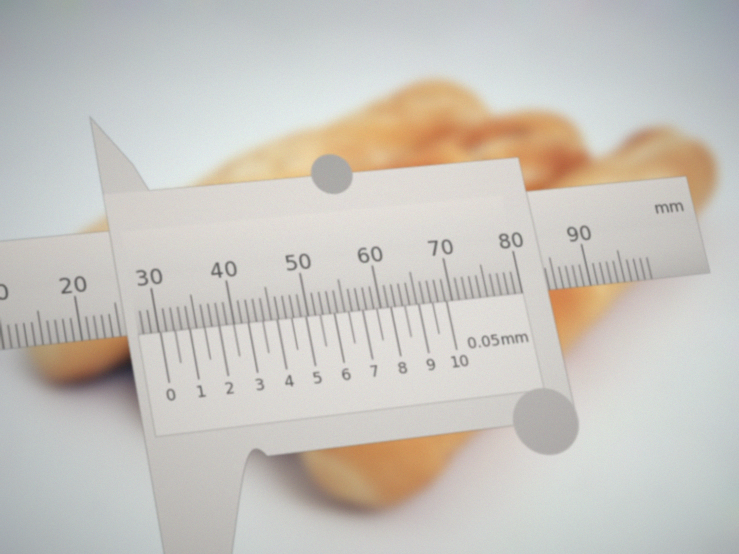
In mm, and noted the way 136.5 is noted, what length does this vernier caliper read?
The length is 30.2
